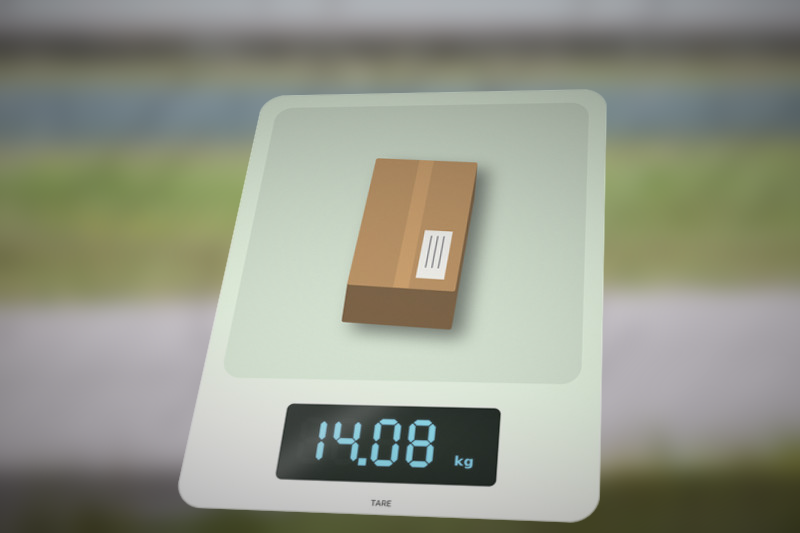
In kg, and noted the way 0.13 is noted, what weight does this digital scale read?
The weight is 14.08
